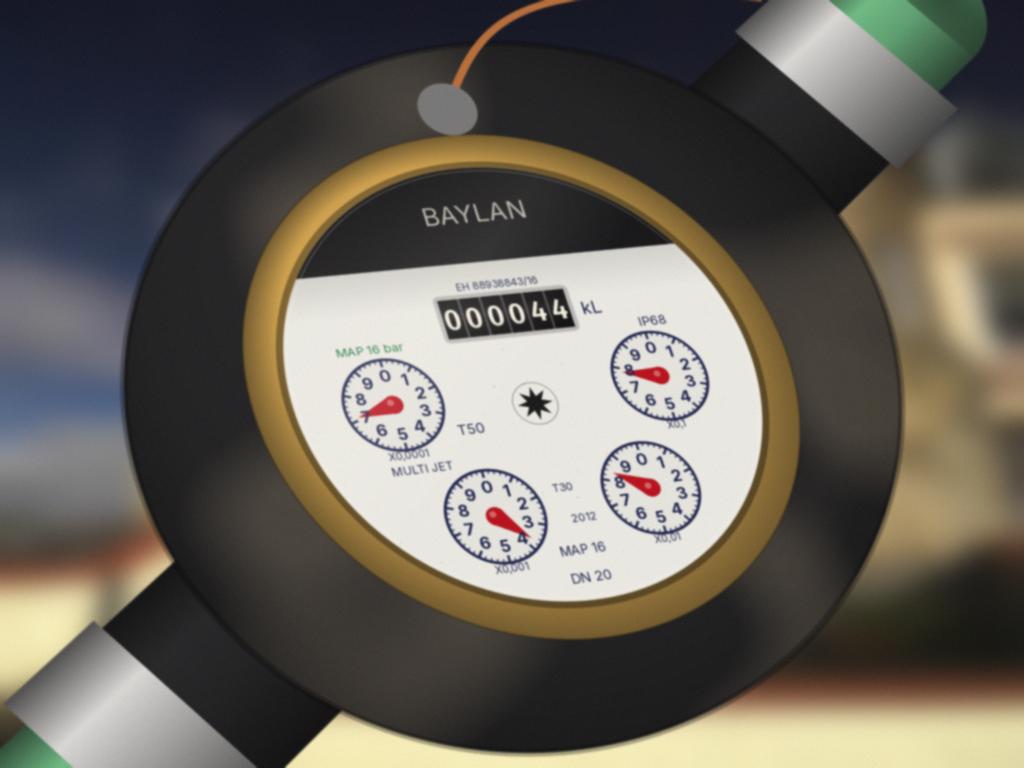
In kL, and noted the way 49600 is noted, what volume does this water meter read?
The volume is 44.7837
